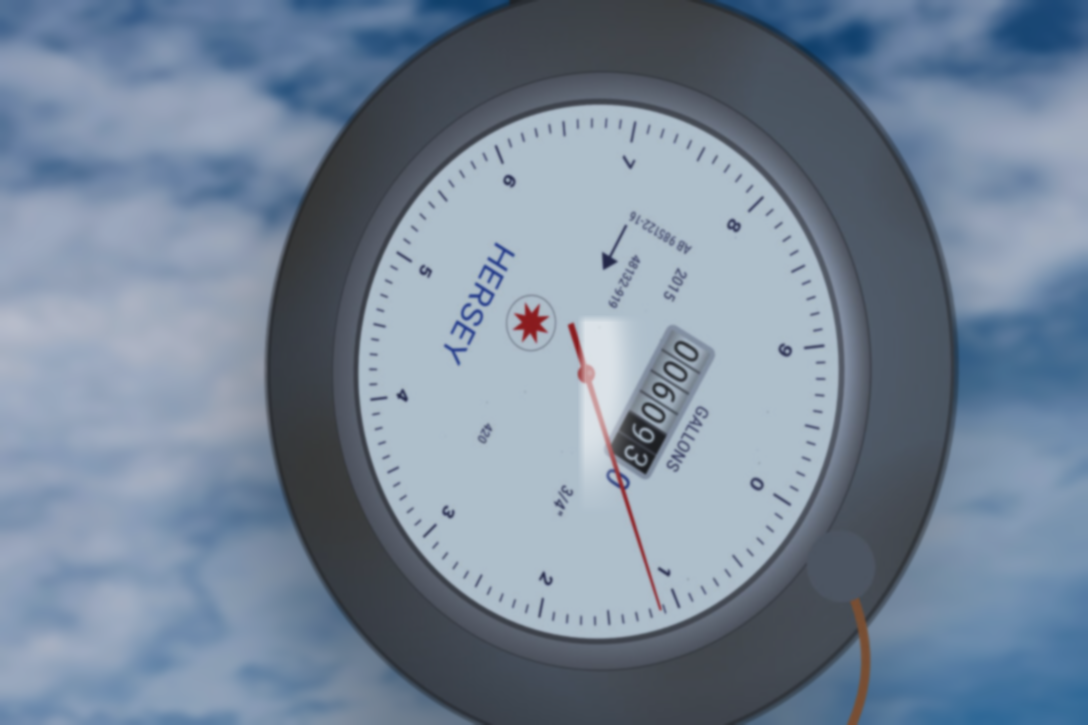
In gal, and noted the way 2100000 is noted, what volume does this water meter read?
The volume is 60931.1
